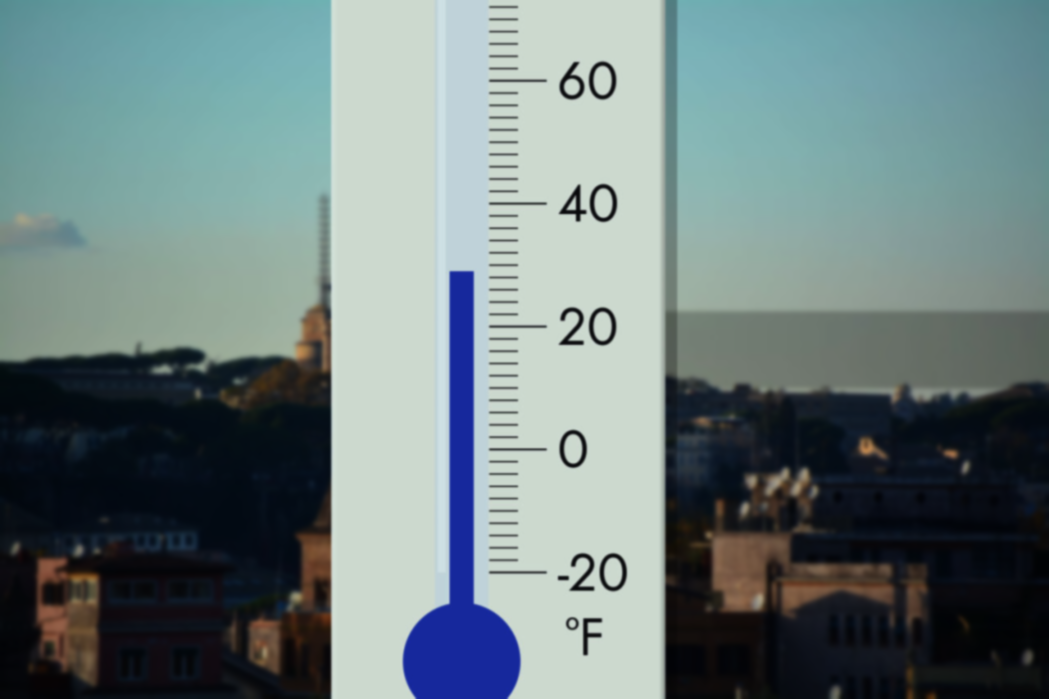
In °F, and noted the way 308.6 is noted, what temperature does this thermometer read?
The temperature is 29
